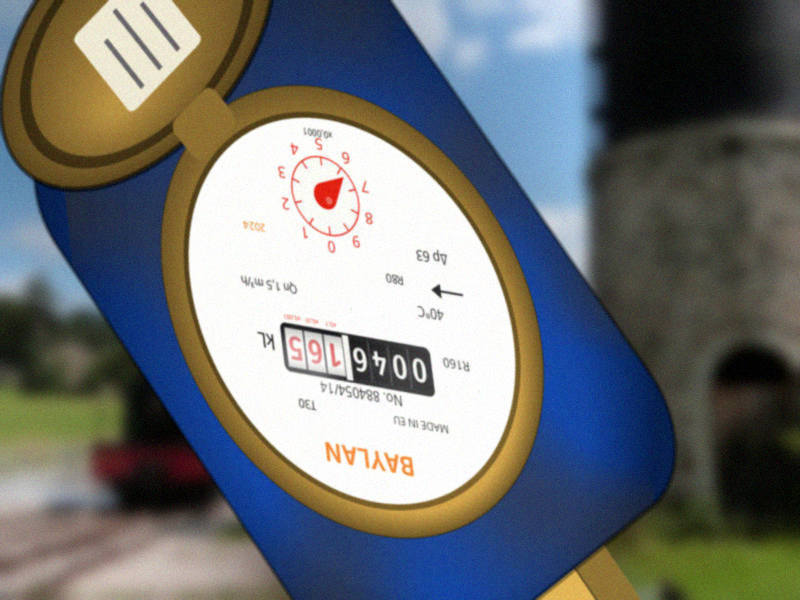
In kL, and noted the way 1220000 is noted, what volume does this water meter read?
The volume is 46.1656
